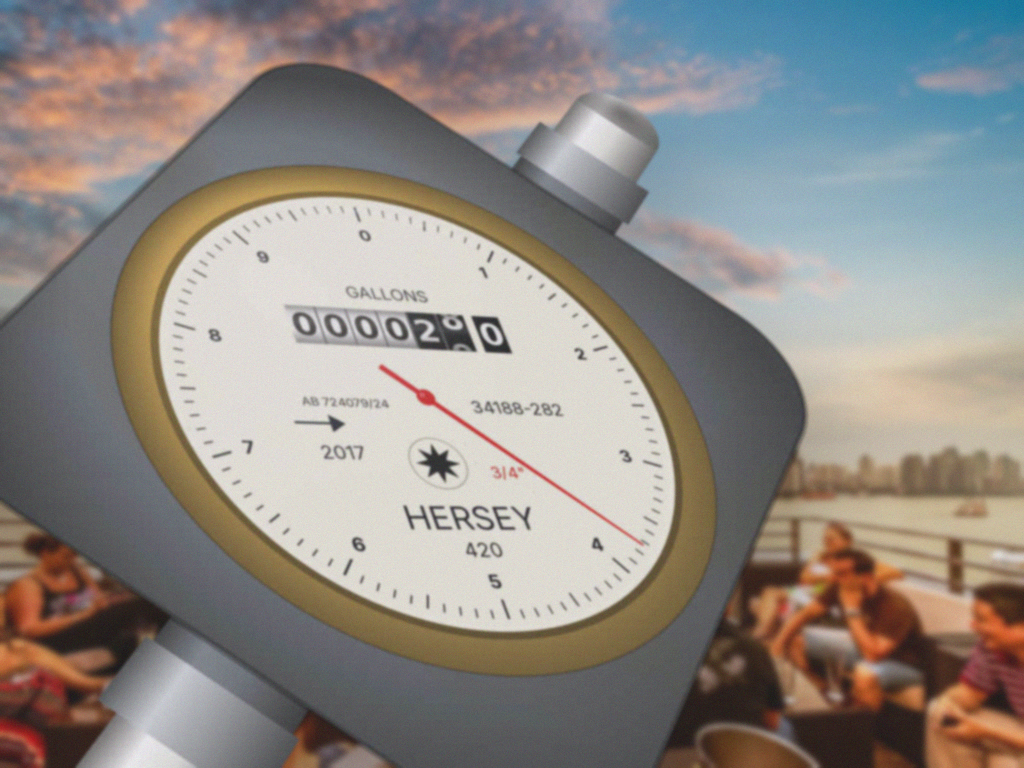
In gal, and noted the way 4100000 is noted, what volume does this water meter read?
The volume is 283.7
